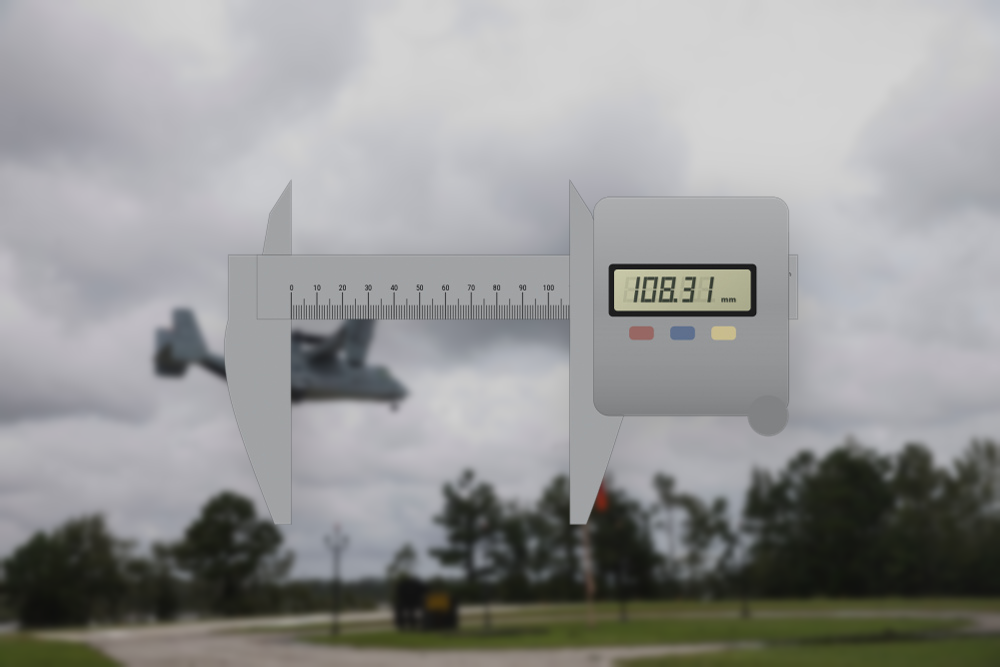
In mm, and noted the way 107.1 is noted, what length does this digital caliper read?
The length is 108.31
